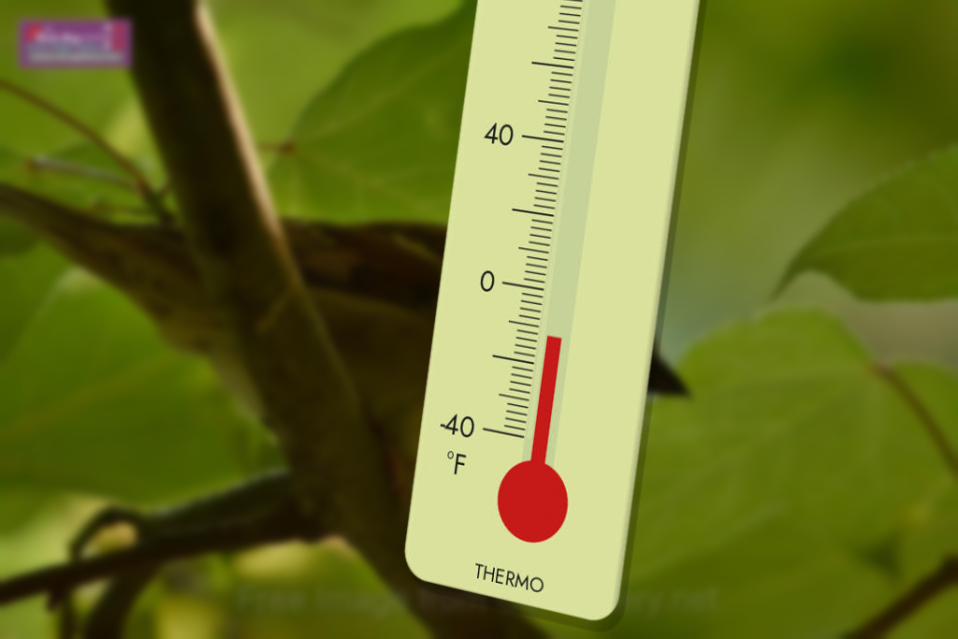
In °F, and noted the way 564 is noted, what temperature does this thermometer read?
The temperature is -12
